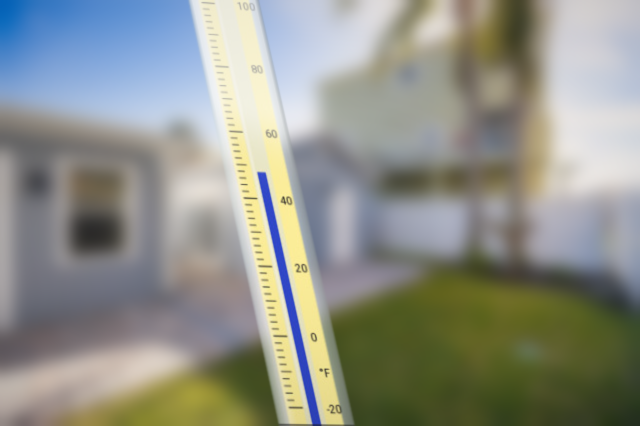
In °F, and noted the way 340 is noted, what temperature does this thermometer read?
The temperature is 48
